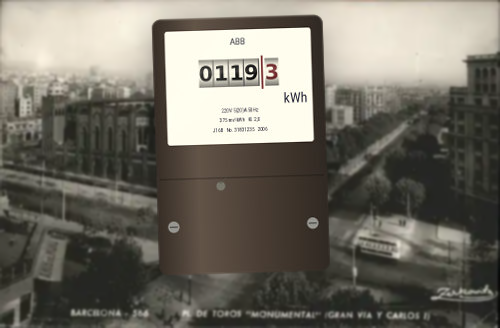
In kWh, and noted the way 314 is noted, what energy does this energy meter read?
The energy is 119.3
